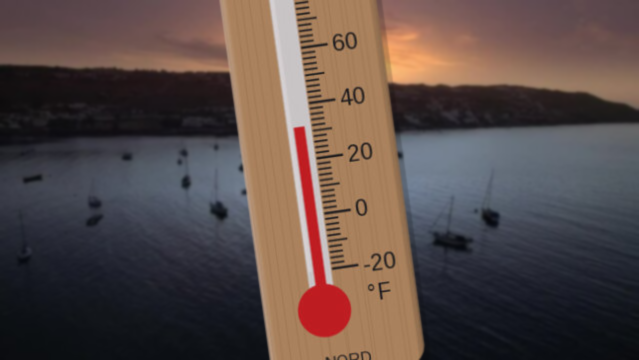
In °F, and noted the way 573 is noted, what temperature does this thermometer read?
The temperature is 32
